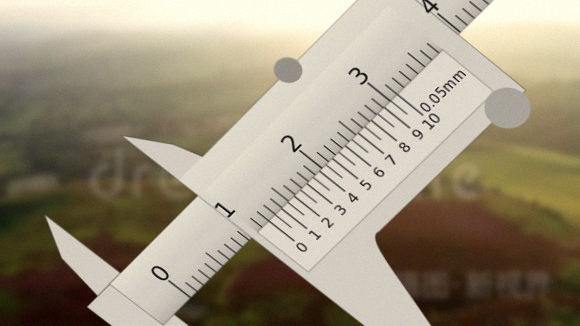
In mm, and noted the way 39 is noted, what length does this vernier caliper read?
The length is 12.0
